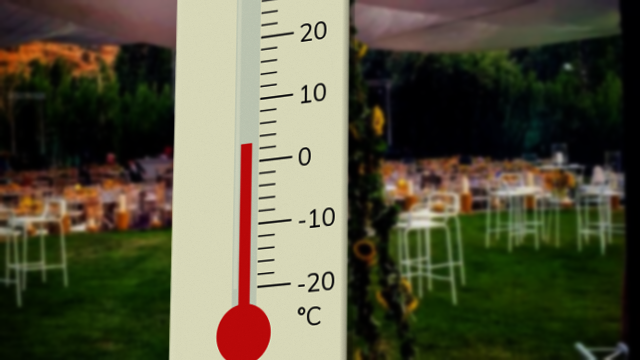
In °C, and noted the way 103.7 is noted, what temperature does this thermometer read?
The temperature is 3
